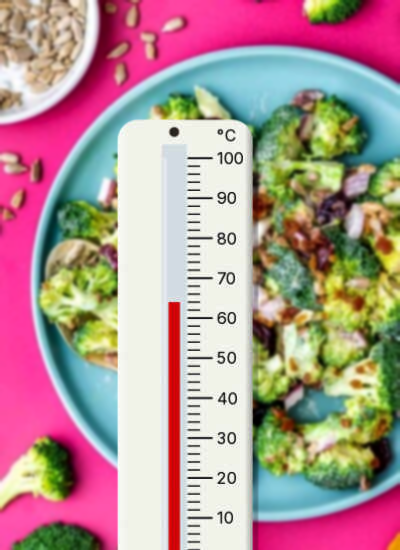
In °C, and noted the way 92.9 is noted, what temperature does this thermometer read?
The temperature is 64
